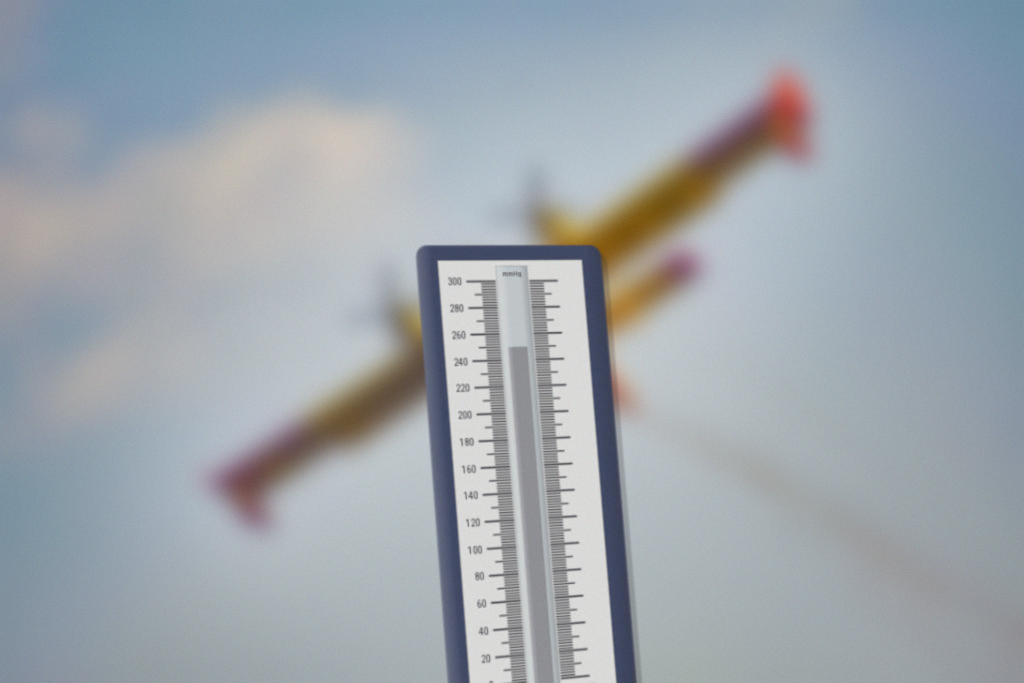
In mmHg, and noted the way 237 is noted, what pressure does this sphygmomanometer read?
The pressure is 250
